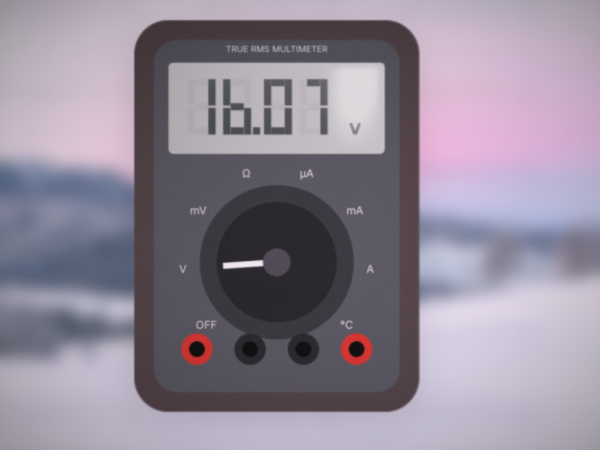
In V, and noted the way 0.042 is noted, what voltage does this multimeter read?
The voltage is 16.07
